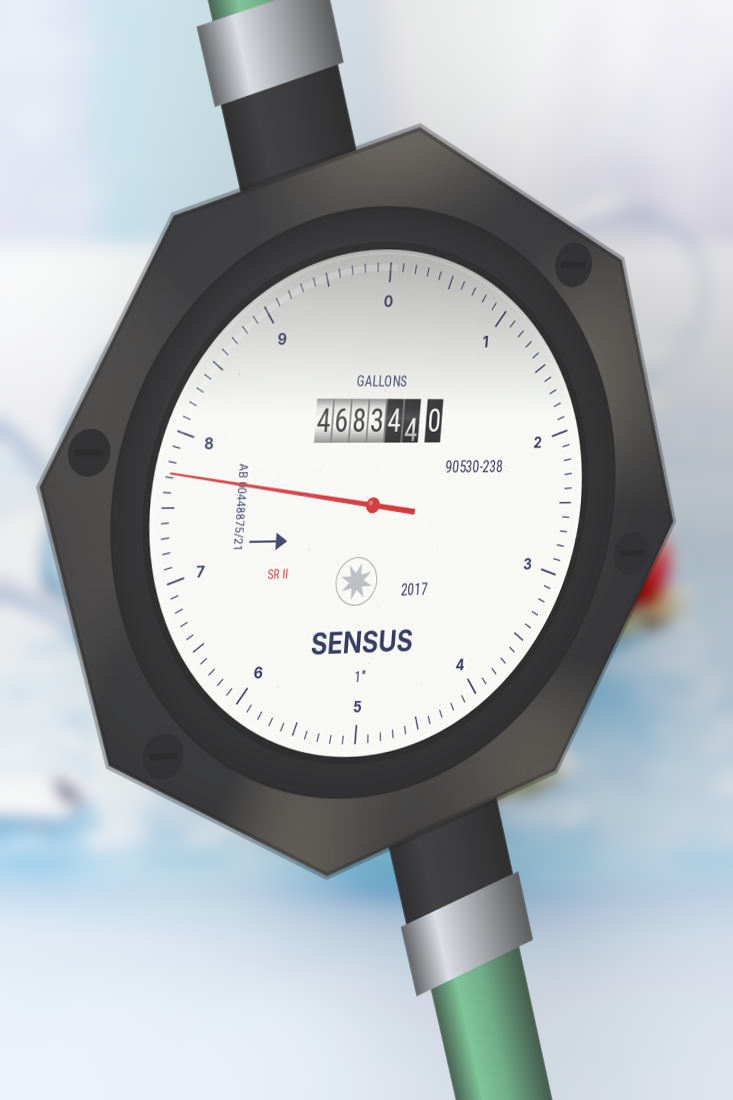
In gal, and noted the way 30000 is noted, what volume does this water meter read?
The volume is 4683437.7
